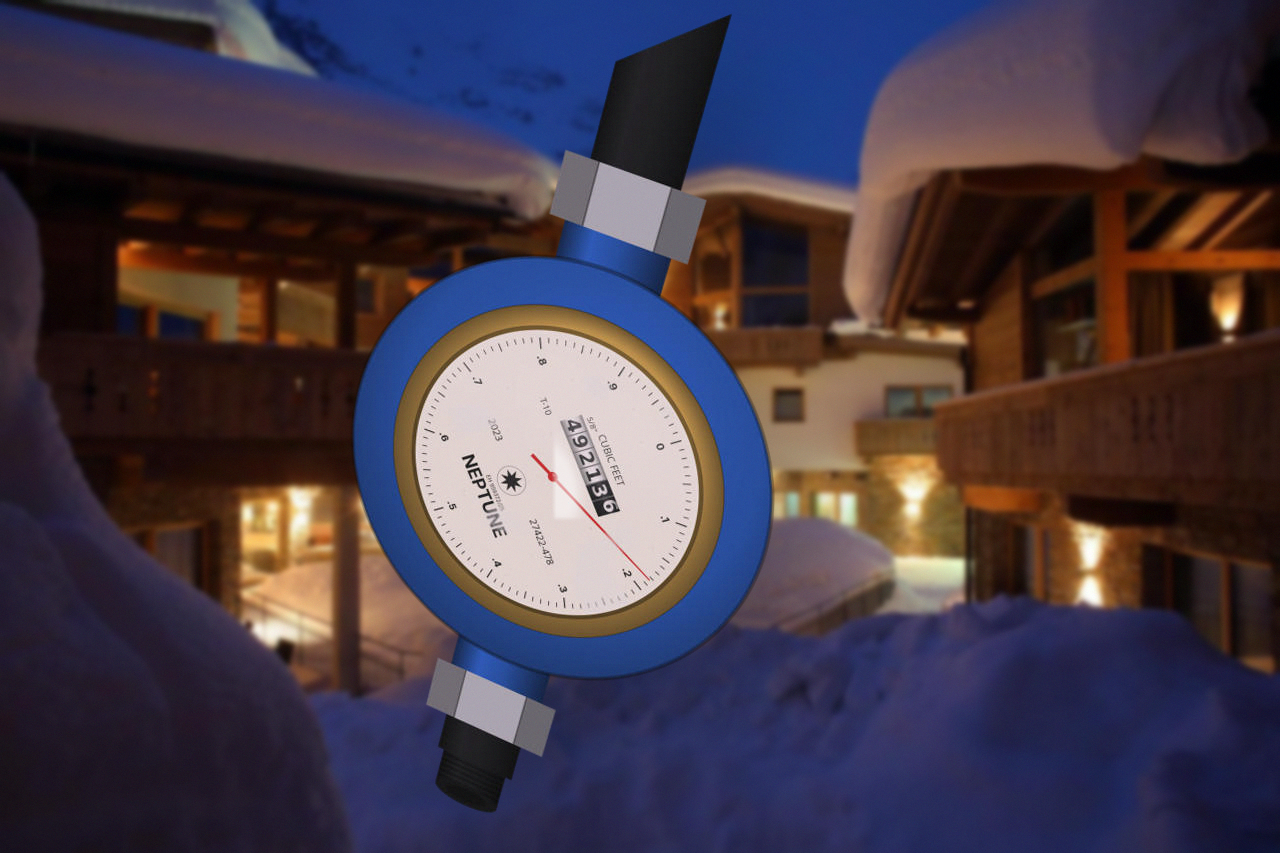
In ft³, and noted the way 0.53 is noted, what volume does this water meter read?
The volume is 492136.18
